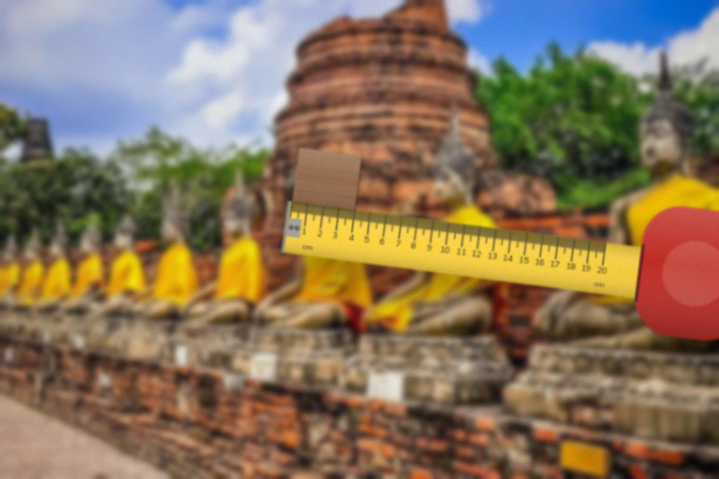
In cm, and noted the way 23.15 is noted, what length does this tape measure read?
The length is 4
